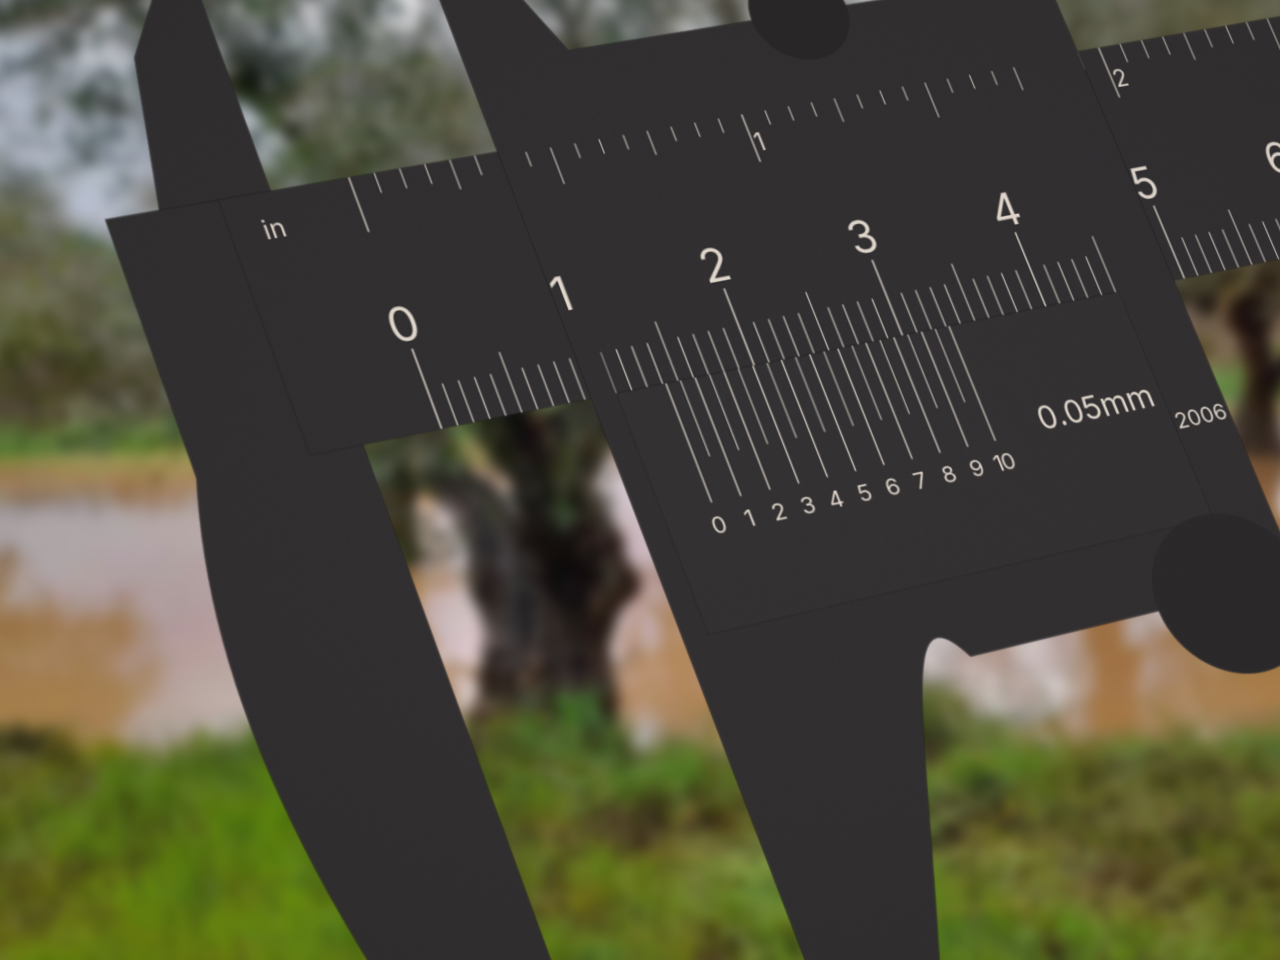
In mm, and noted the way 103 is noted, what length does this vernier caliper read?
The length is 14.2
